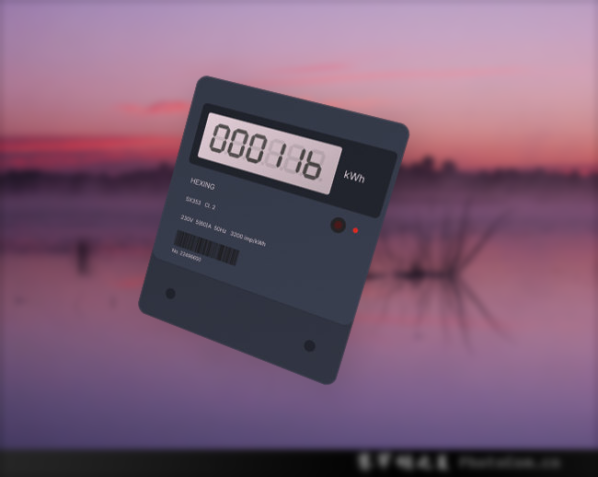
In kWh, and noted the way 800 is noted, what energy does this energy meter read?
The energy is 116
